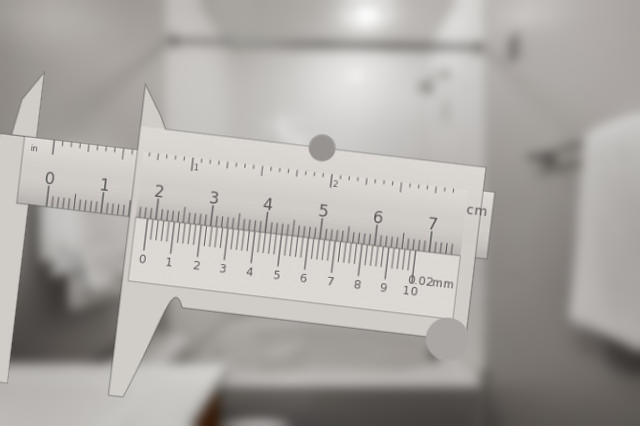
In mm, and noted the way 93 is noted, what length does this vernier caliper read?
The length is 18.5
